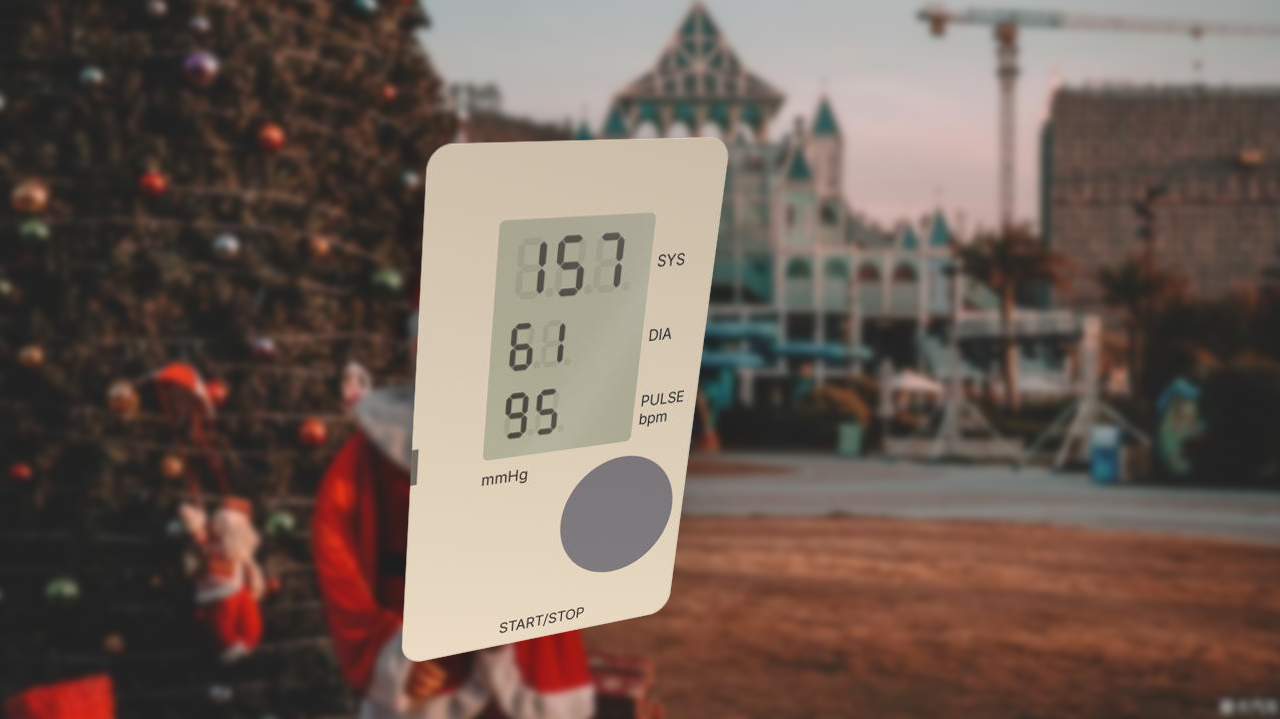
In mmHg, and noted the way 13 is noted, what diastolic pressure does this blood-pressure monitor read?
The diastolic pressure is 61
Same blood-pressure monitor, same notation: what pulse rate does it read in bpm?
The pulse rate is 95
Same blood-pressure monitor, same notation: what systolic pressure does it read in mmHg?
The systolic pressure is 157
